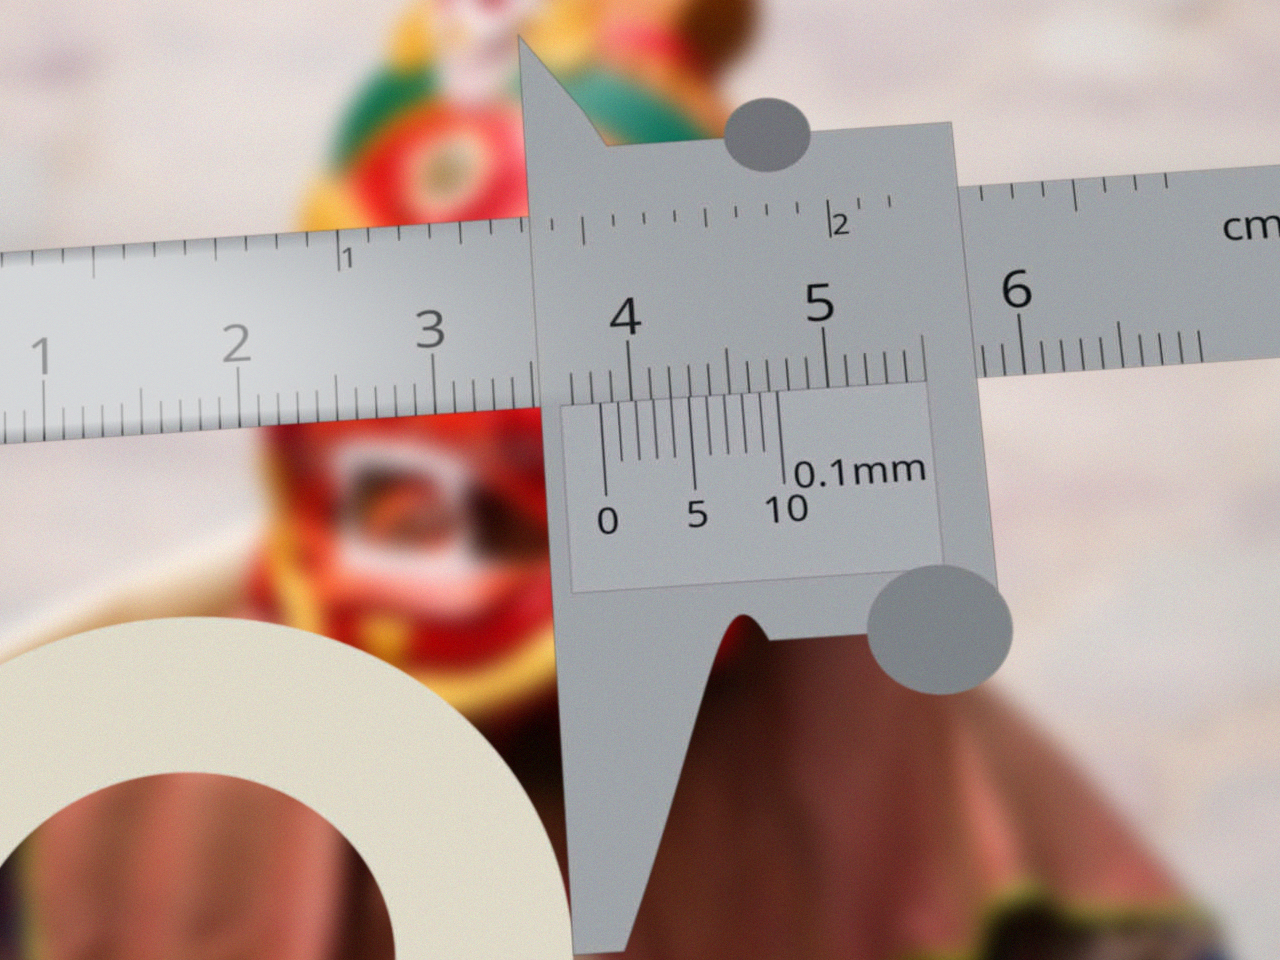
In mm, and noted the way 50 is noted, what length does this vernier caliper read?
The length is 38.4
